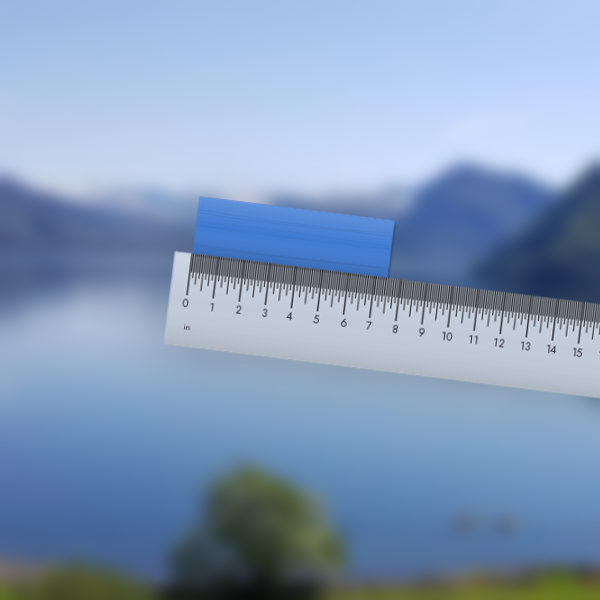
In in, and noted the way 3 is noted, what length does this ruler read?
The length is 7.5
